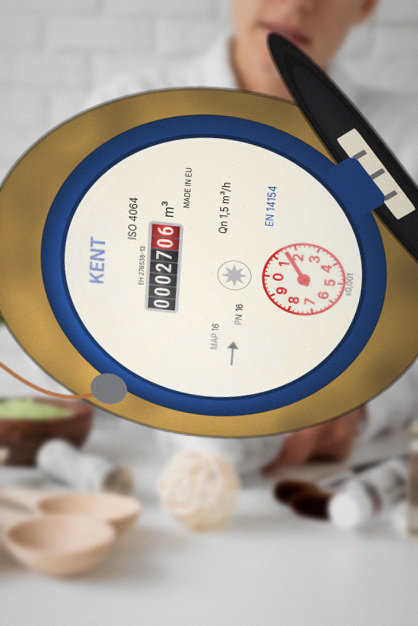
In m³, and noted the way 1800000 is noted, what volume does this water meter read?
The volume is 27.061
